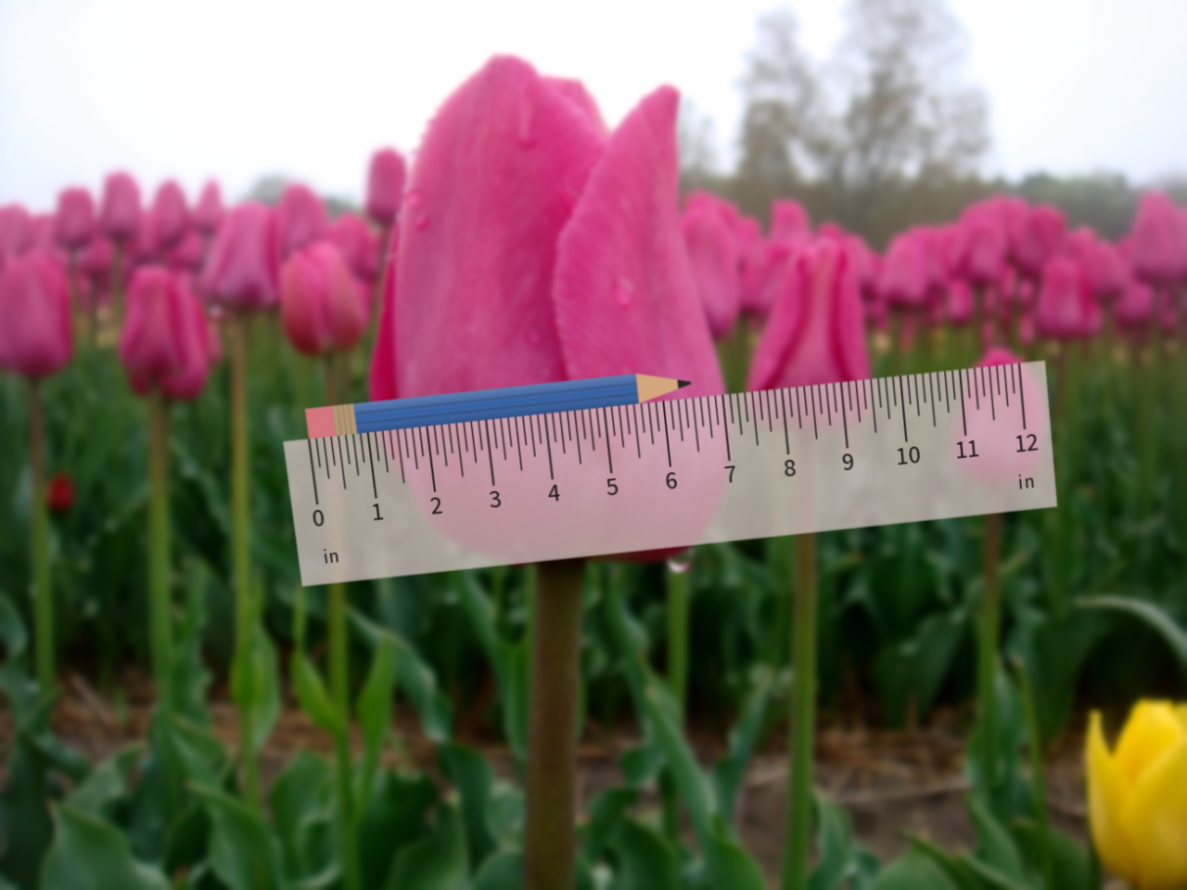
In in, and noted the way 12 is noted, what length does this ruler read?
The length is 6.5
